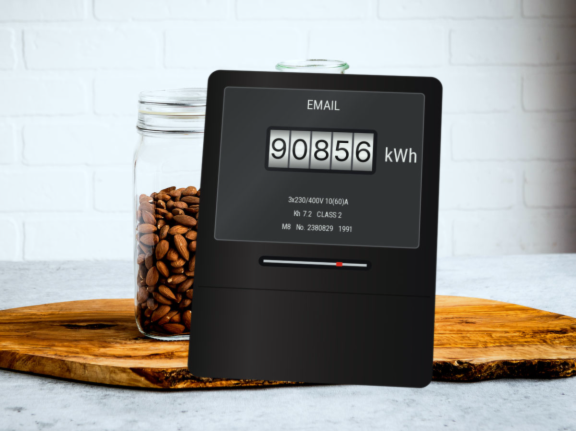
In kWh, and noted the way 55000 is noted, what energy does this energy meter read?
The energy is 90856
